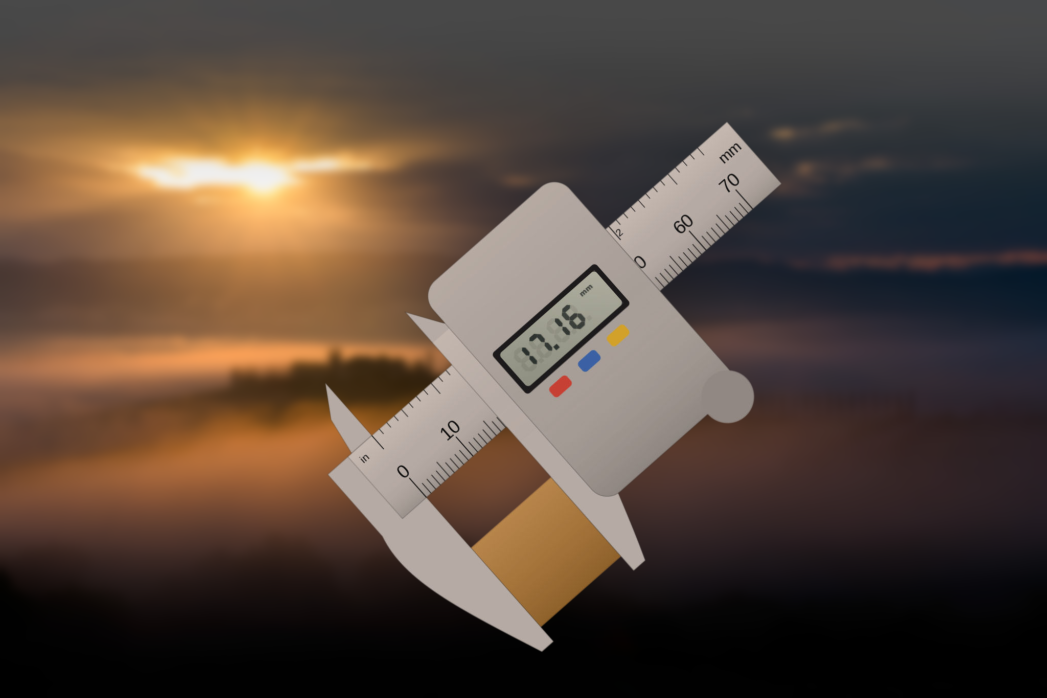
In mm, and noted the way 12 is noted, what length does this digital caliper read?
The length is 17.16
